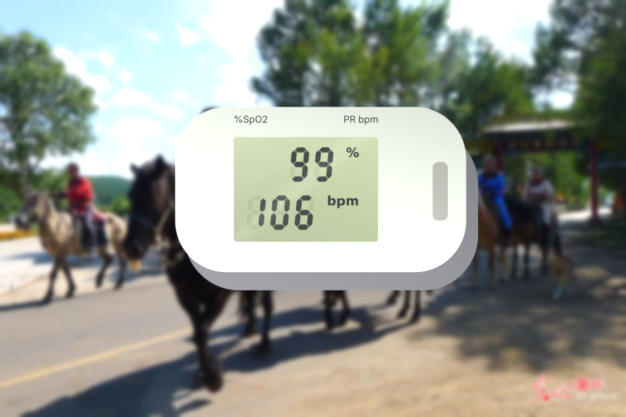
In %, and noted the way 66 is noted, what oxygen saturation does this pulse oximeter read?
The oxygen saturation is 99
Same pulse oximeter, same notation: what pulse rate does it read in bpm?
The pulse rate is 106
